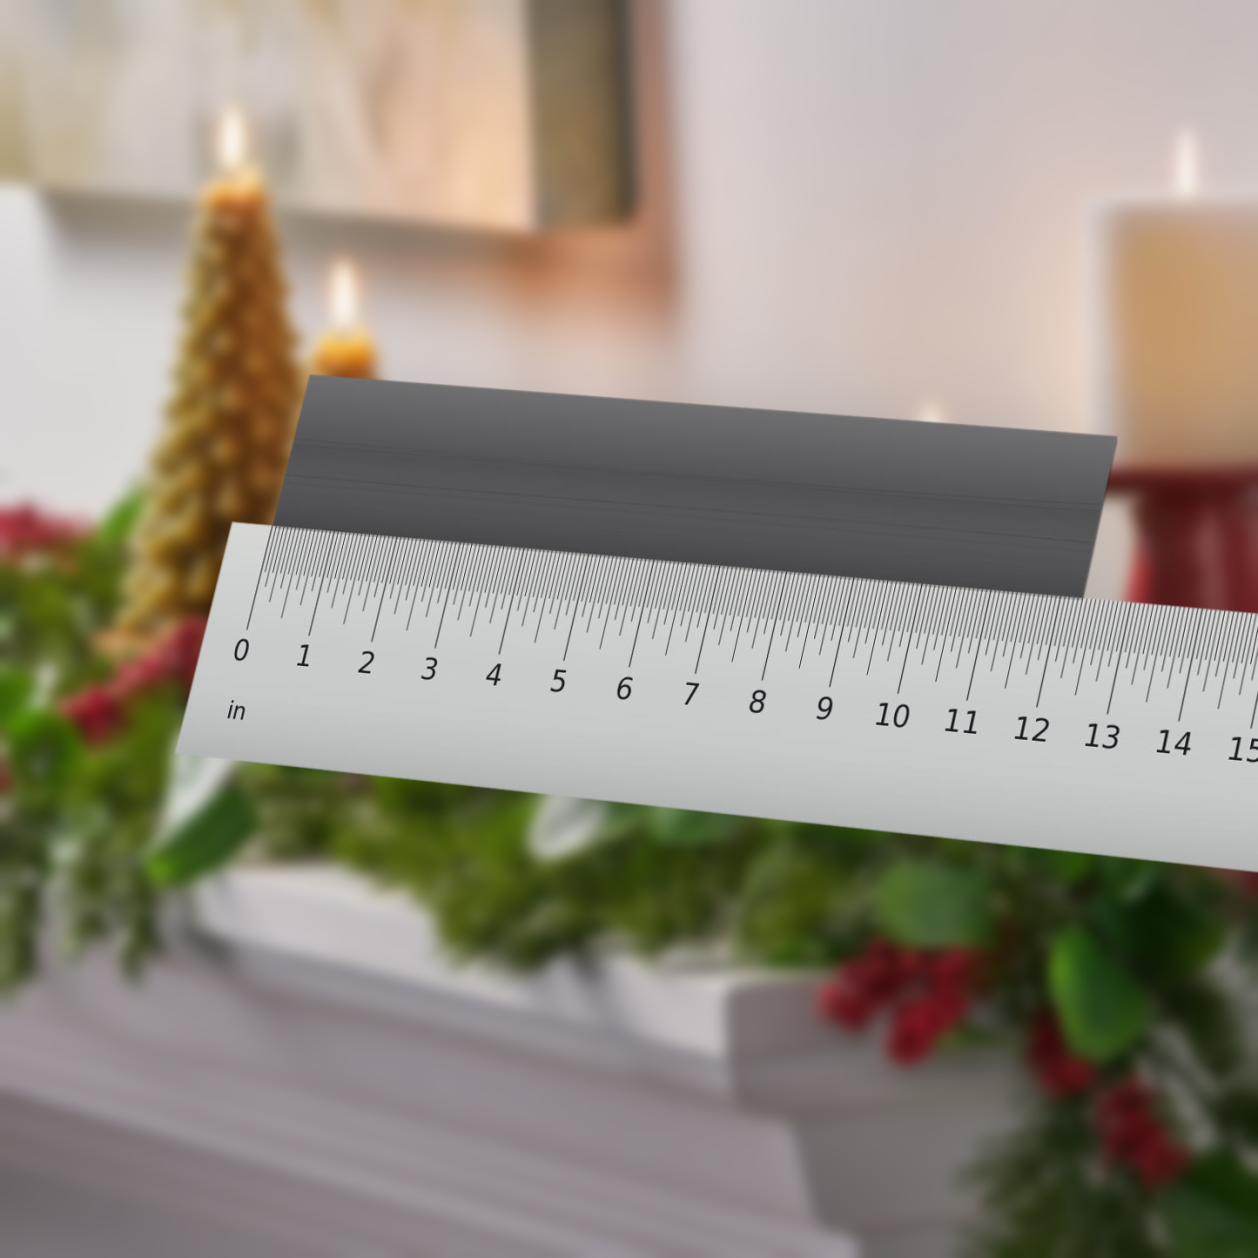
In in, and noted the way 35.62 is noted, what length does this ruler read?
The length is 12.3125
